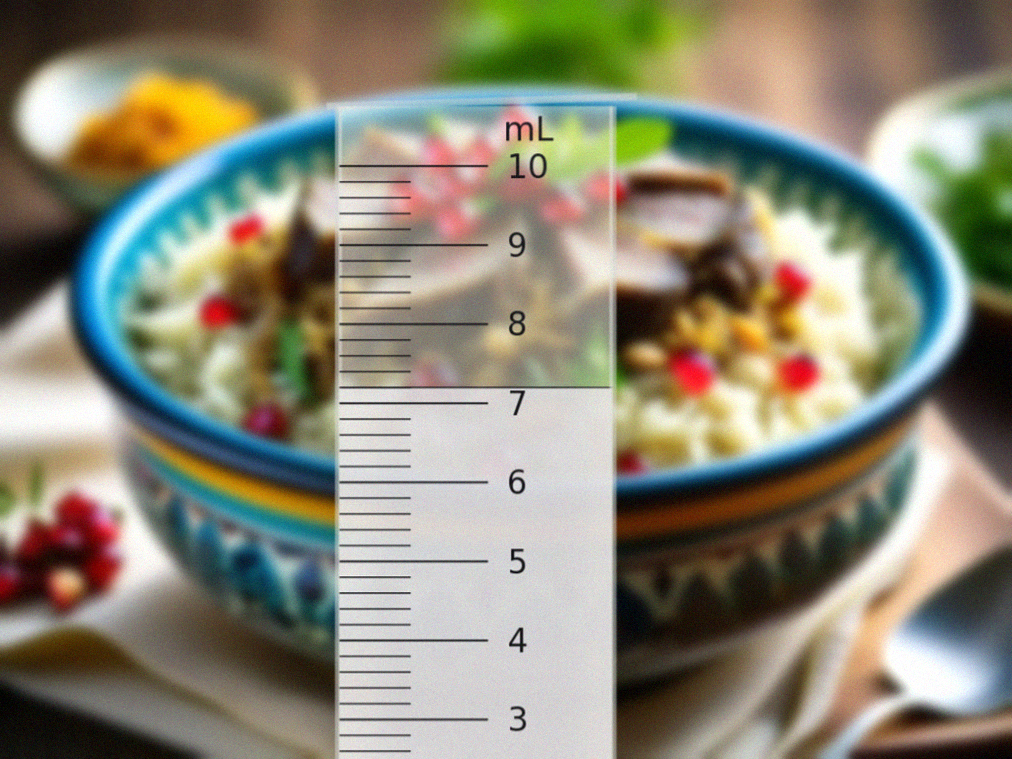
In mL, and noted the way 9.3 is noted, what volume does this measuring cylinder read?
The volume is 7.2
